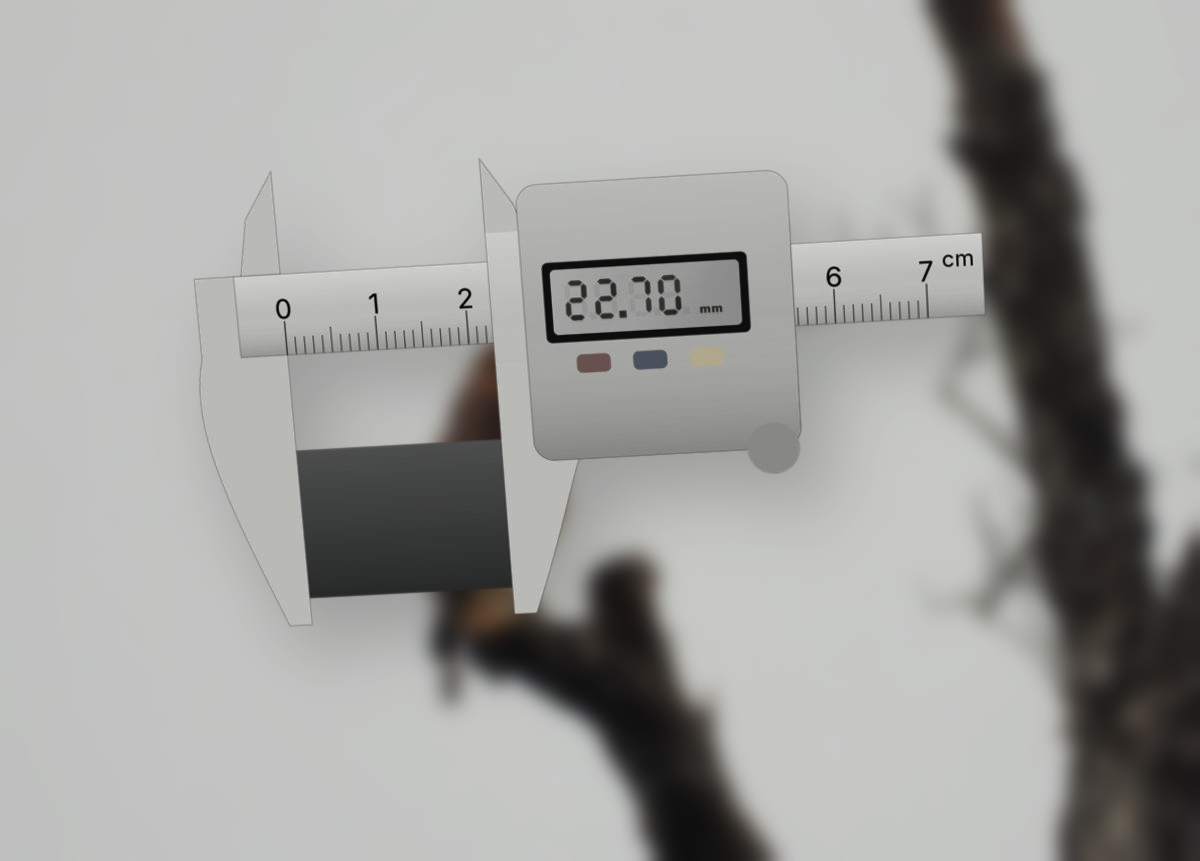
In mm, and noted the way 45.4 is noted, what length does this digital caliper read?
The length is 22.70
